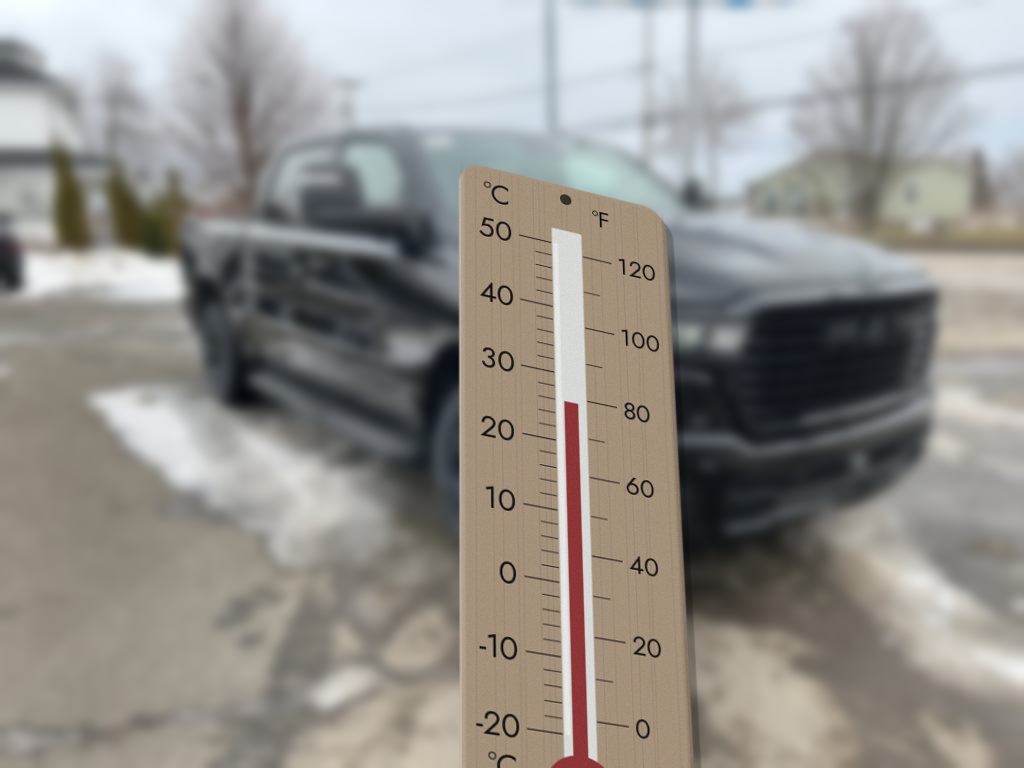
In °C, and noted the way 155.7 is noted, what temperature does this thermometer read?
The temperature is 26
